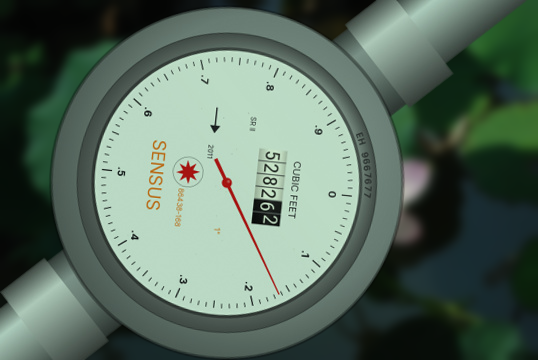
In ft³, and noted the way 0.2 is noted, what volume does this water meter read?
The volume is 528262.16
